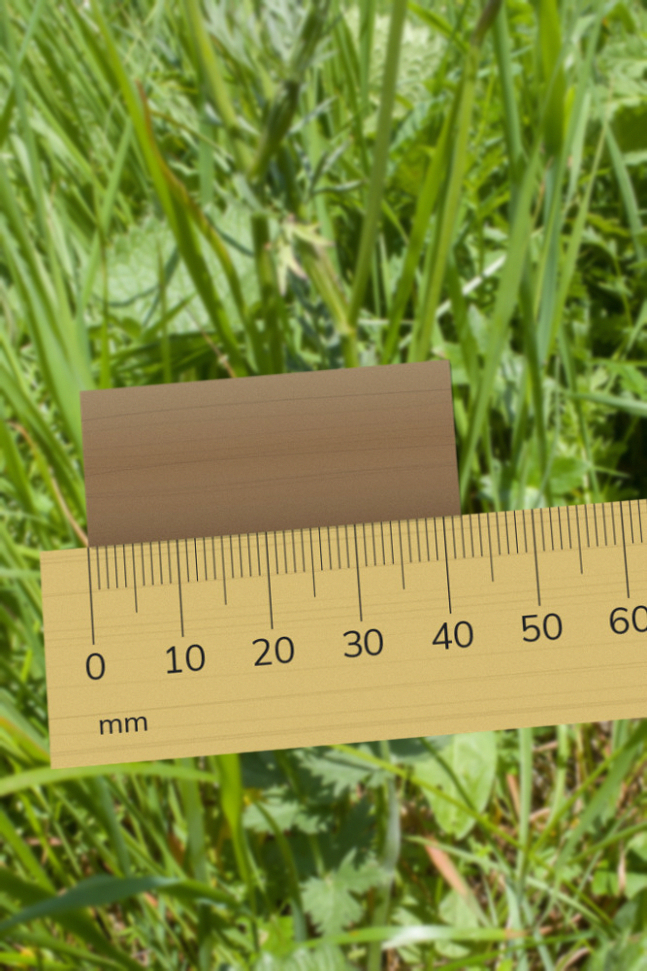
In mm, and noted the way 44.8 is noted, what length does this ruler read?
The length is 42
